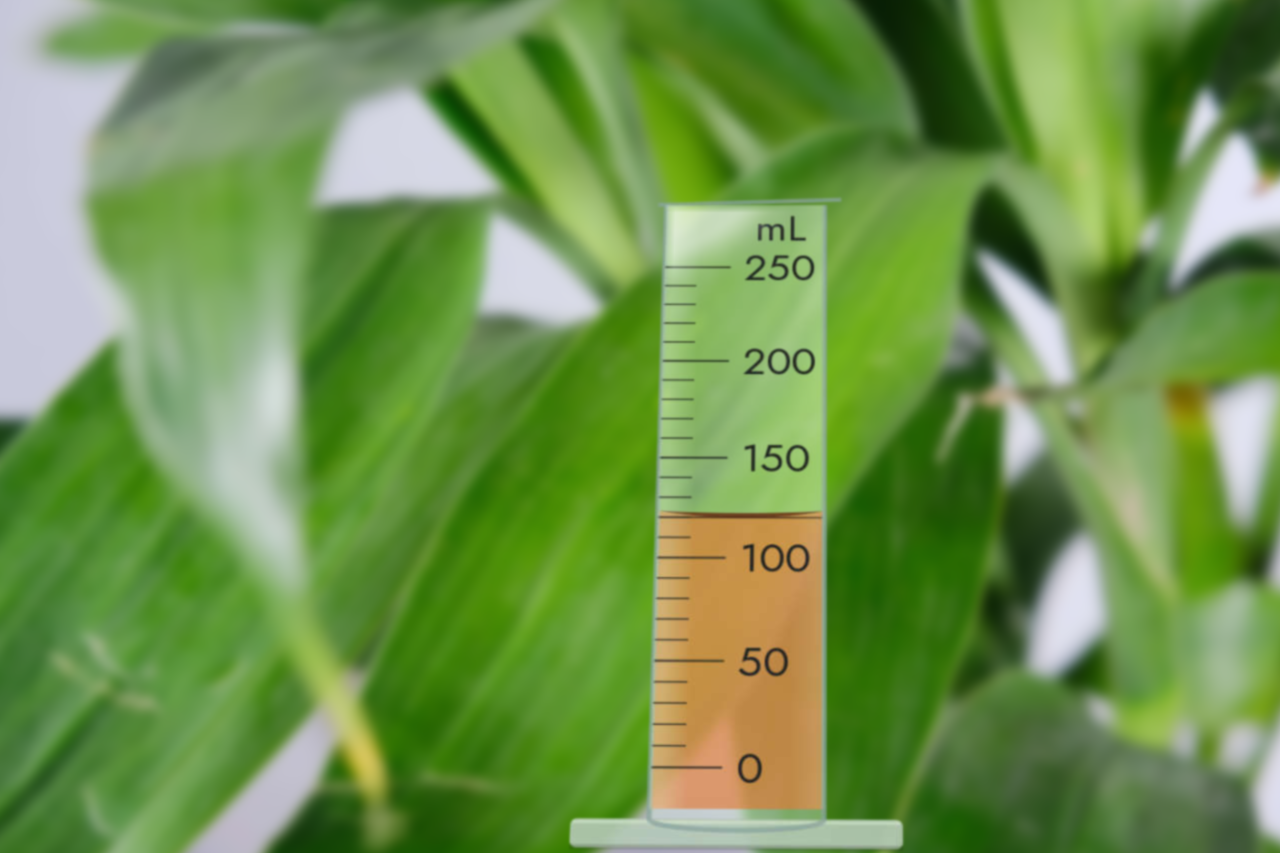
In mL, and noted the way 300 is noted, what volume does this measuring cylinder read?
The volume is 120
